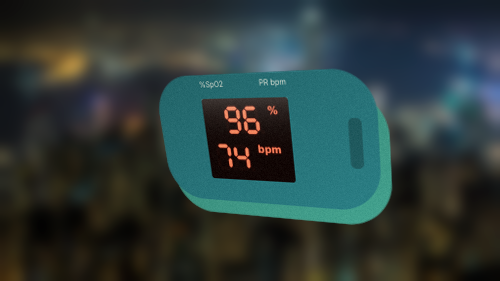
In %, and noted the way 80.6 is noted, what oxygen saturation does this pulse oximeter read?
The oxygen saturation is 96
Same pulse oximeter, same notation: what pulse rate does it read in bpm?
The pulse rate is 74
